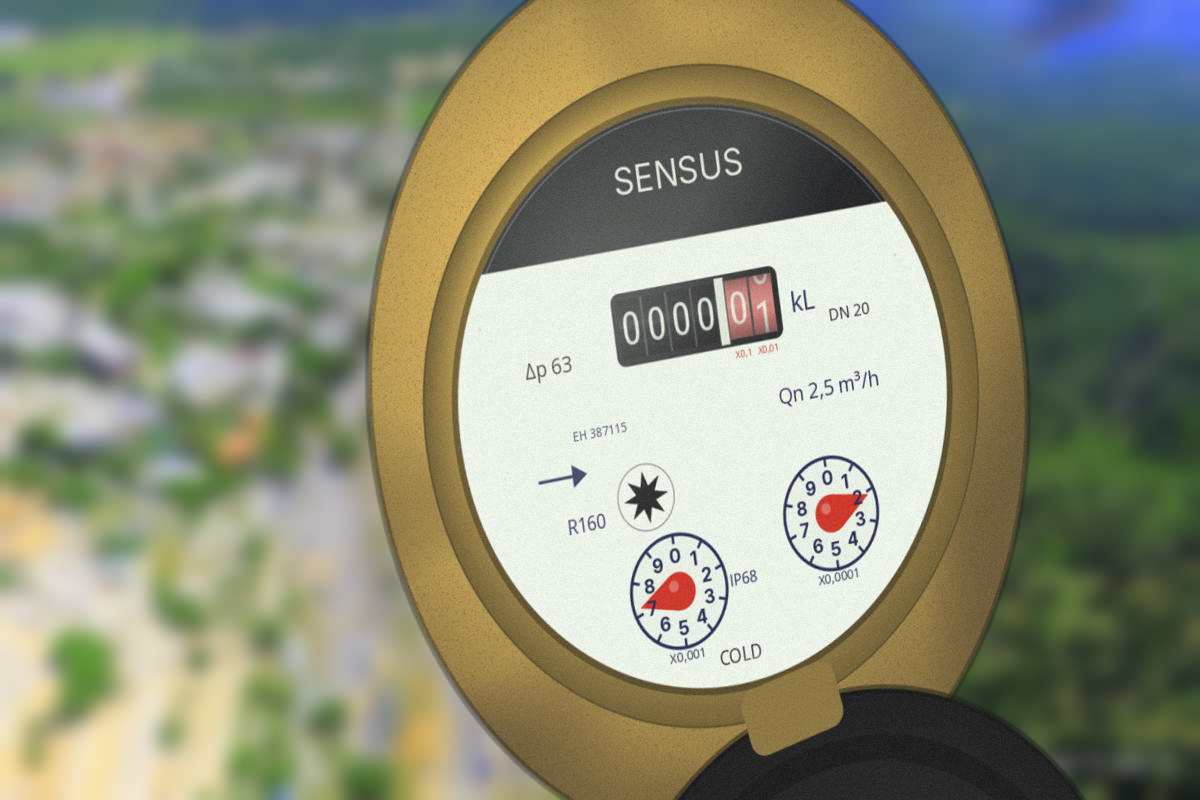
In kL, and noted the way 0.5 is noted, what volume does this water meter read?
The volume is 0.0072
